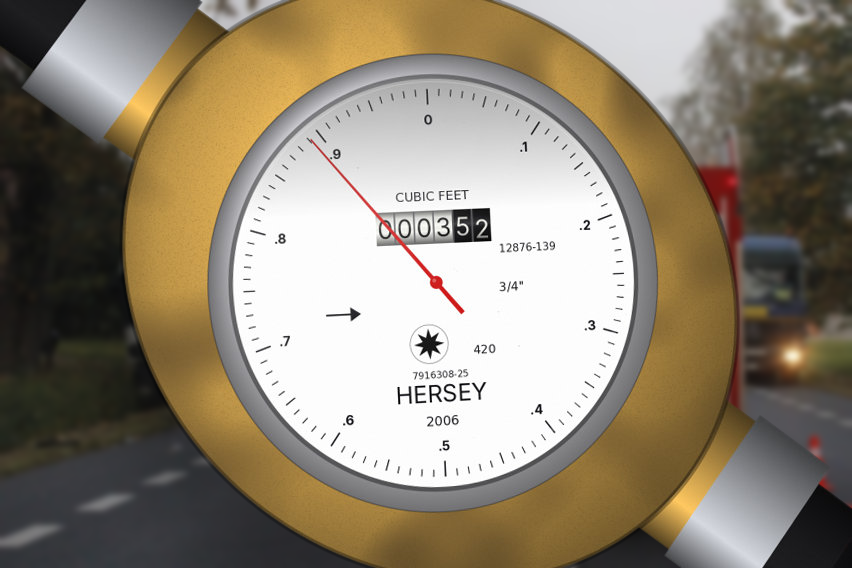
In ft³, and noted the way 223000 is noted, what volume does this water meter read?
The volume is 351.89
